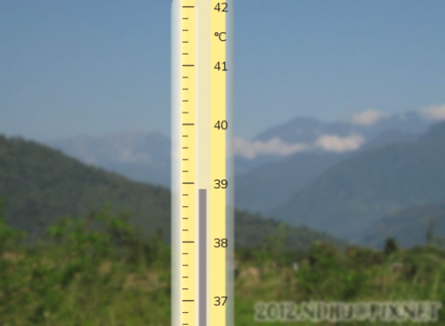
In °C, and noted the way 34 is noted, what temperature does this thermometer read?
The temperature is 38.9
